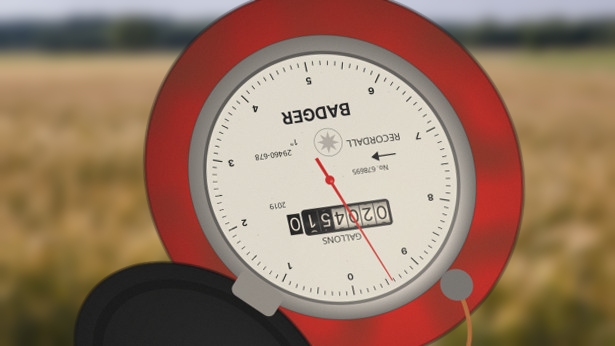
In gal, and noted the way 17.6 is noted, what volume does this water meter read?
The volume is 204509.4
